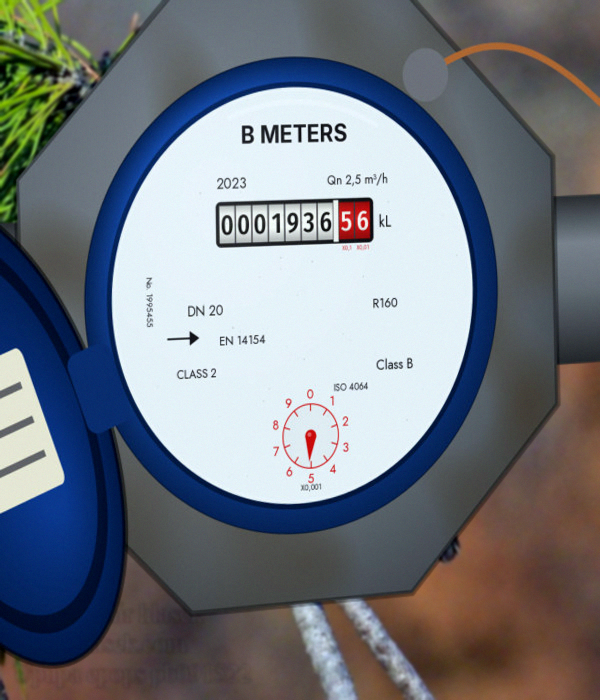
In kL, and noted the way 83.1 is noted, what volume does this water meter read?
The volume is 1936.565
